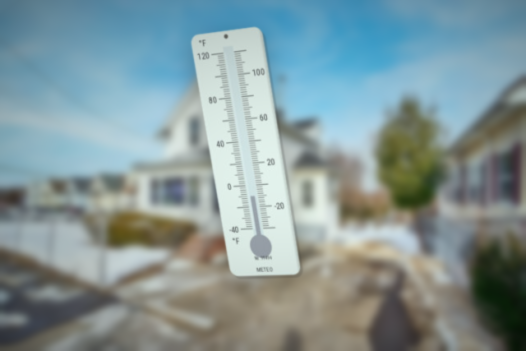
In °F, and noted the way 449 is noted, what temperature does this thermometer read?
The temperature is -10
